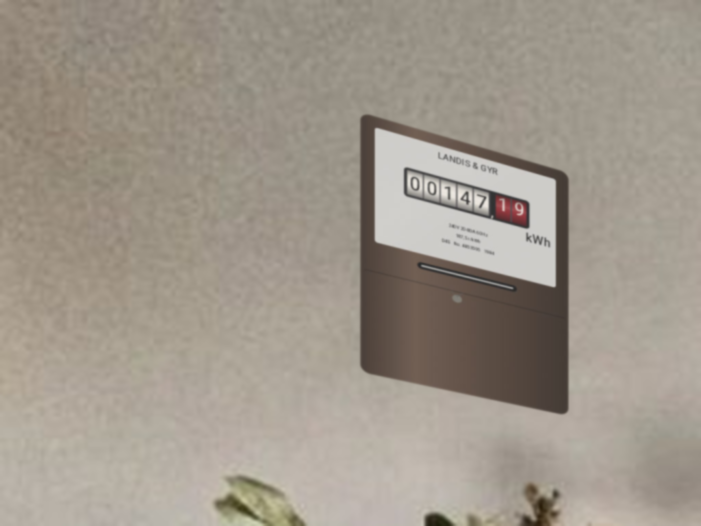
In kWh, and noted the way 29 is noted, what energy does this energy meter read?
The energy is 147.19
